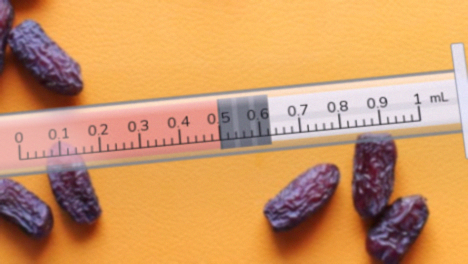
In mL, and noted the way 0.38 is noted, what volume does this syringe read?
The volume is 0.5
